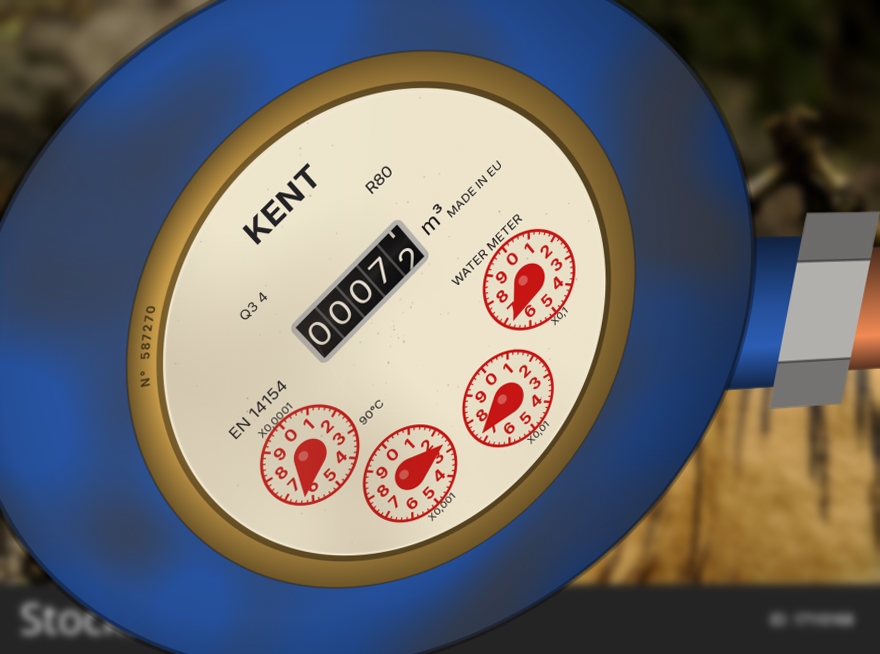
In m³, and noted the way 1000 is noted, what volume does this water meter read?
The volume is 71.6726
